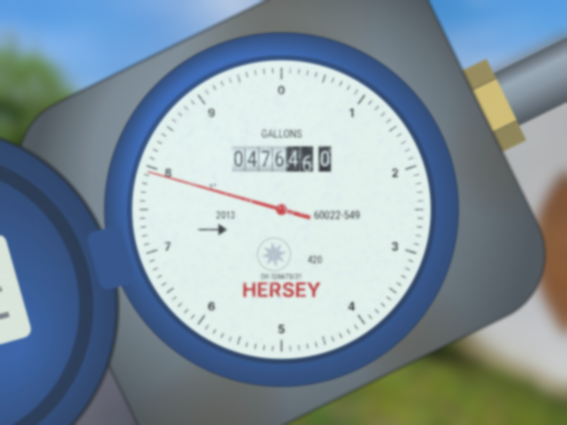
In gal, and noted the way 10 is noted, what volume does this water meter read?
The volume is 476457.9
